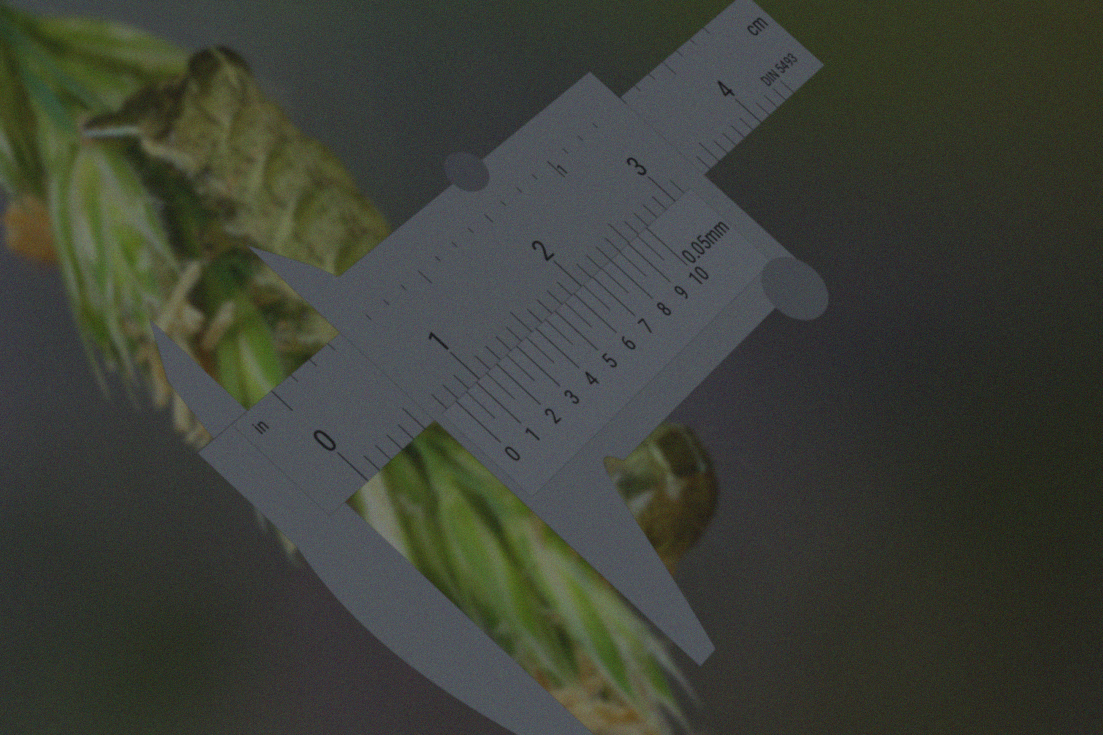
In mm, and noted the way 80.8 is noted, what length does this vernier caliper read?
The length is 7.8
